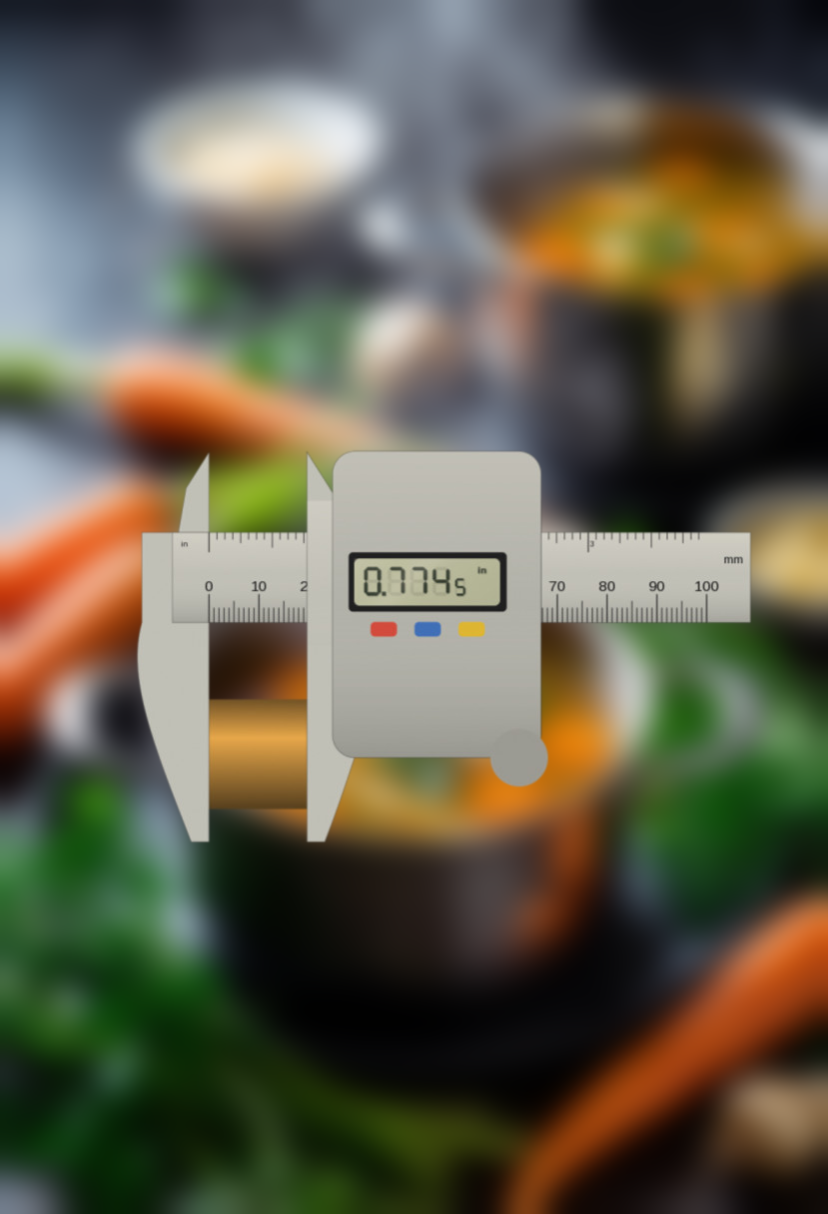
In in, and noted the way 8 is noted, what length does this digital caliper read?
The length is 0.7745
